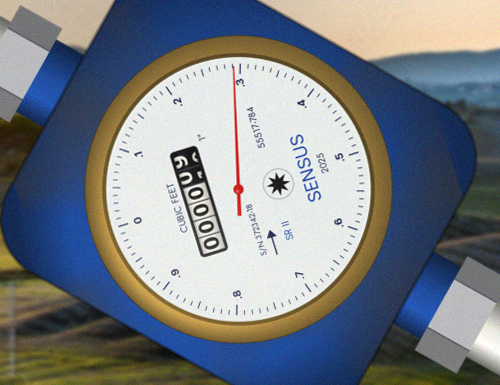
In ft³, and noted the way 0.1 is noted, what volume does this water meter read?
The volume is 9.29
